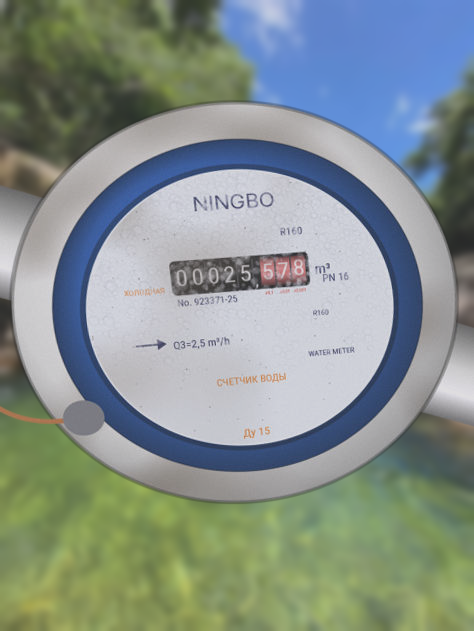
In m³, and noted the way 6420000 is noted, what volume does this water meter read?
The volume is 25.578
